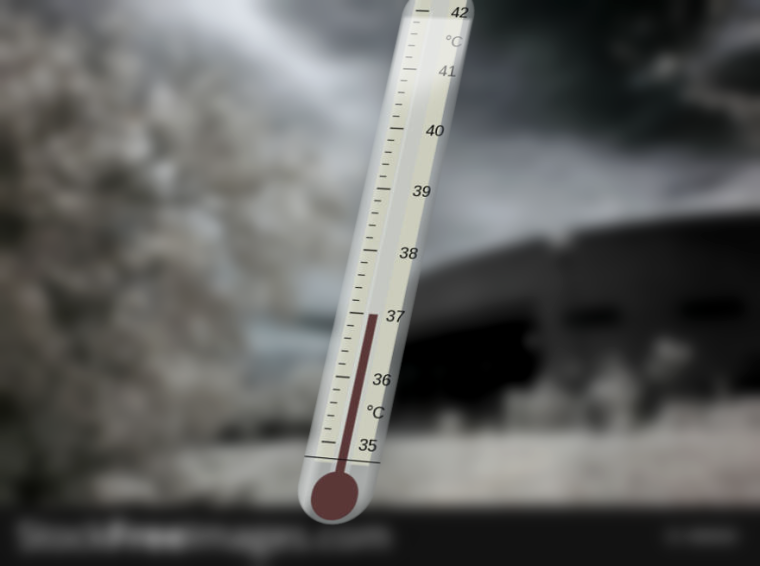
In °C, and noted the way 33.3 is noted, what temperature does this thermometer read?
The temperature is 37
